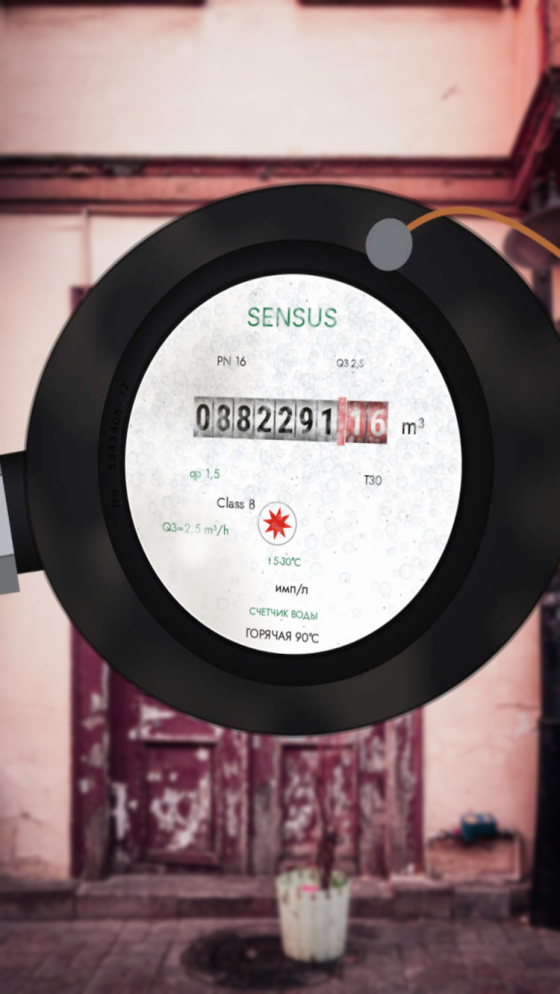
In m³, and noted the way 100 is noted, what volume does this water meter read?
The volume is 882291.16
